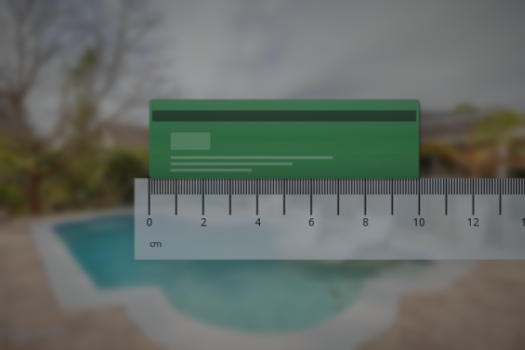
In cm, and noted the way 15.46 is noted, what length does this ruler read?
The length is 10
